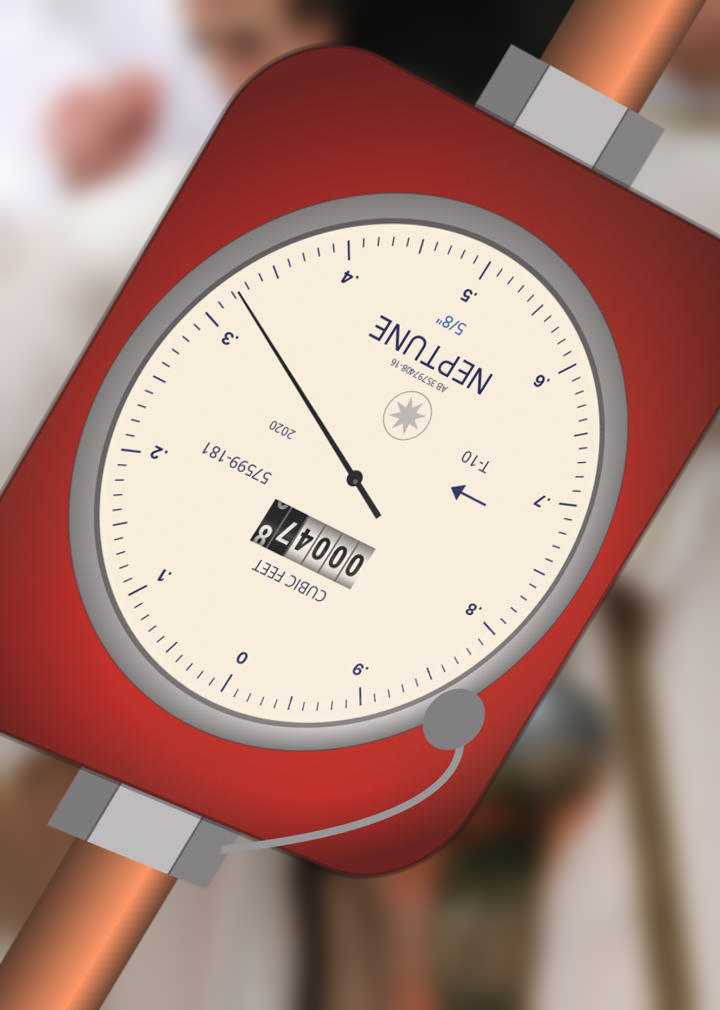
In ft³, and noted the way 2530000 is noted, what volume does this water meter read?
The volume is 478.32
